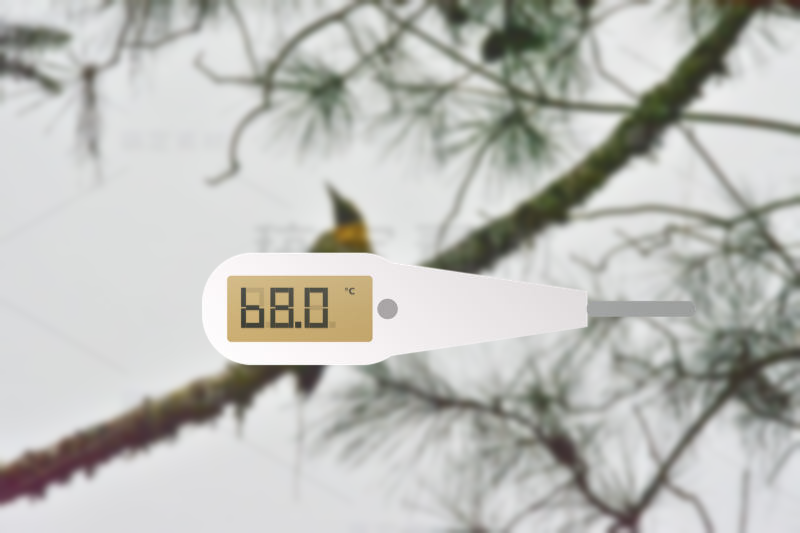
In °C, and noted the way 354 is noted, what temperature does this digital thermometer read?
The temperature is 68.0
